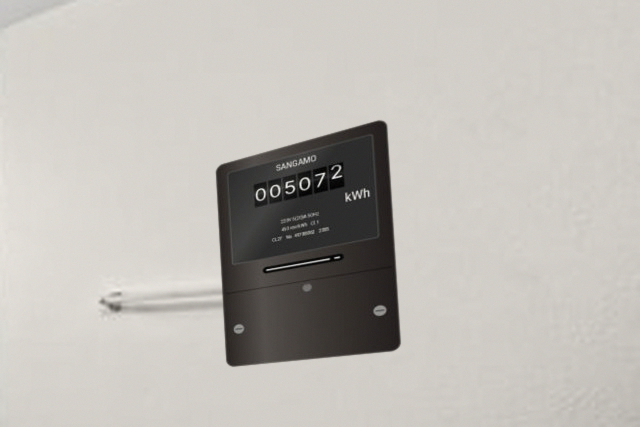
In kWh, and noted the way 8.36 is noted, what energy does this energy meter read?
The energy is 5072
